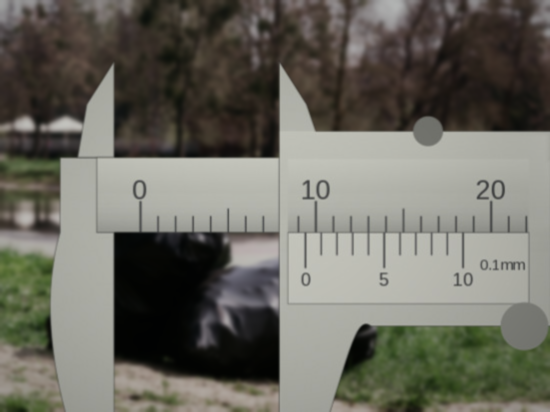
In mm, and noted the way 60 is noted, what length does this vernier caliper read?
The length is 9.4
